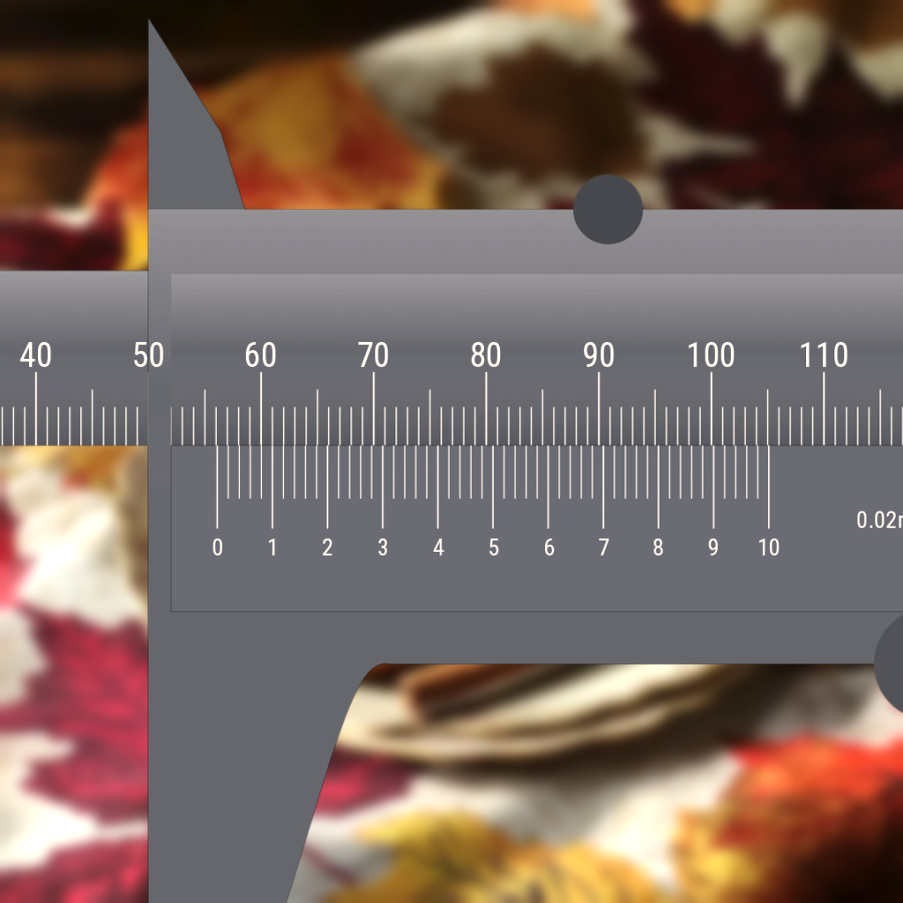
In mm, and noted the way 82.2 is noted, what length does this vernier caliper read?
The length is 56.1
